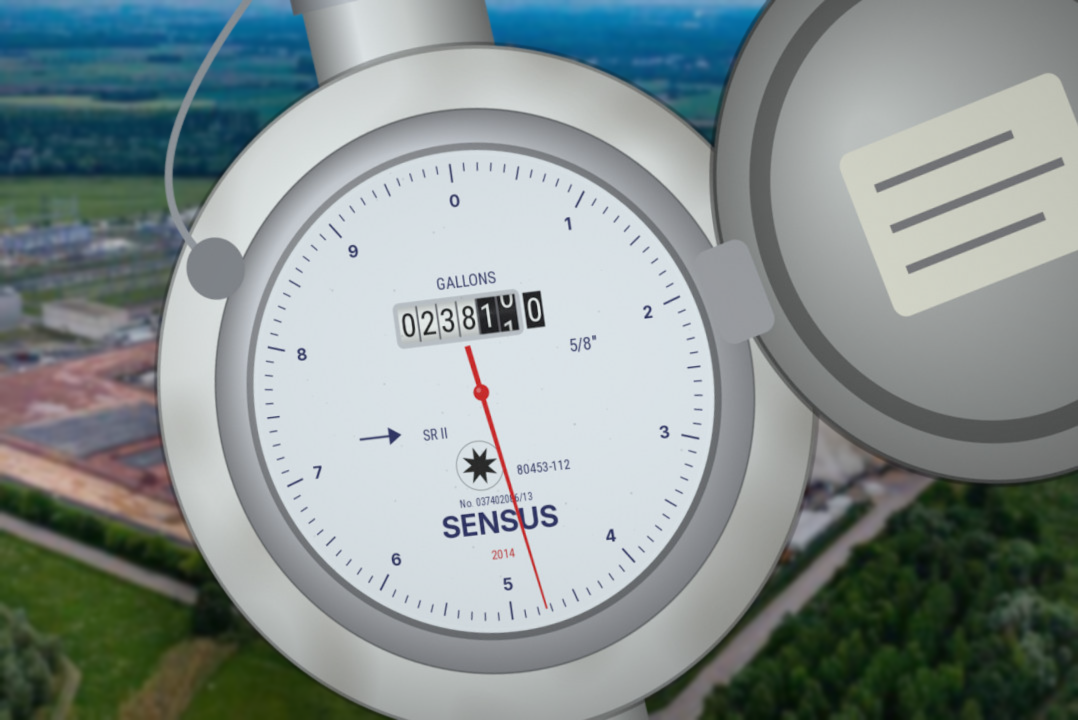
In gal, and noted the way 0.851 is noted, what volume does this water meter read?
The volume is 238104.7
